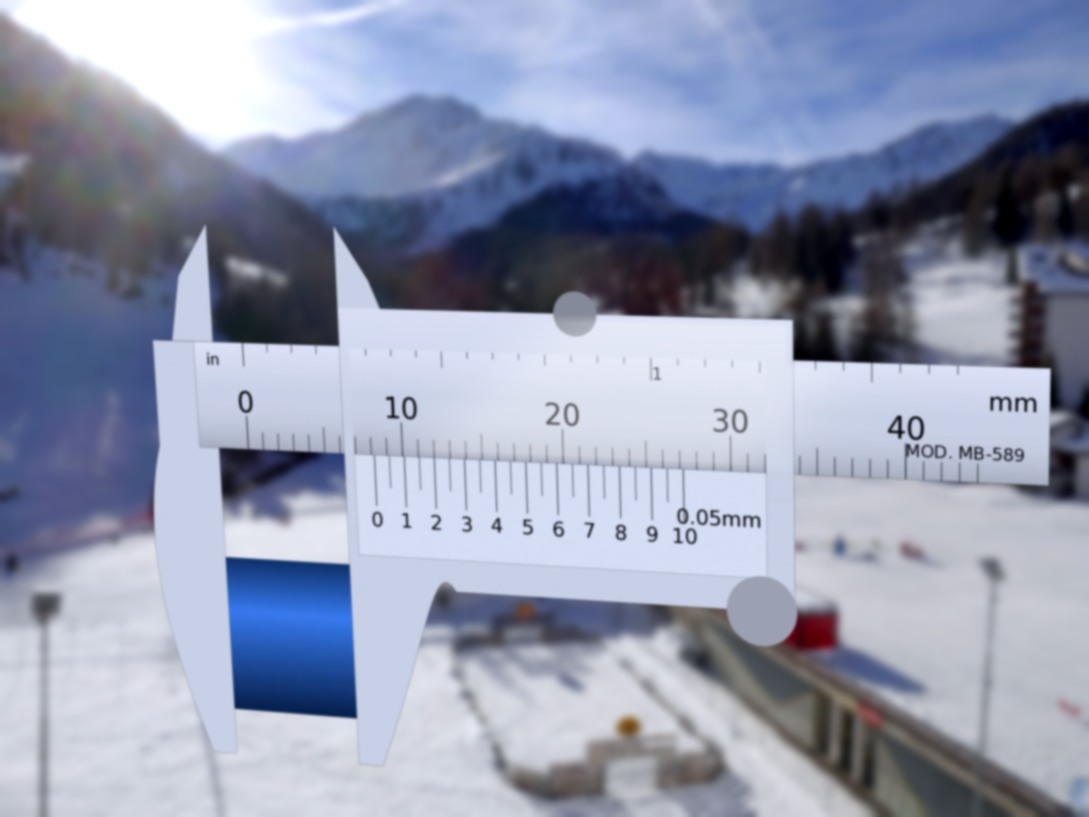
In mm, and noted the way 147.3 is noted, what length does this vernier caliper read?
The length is 8.2
